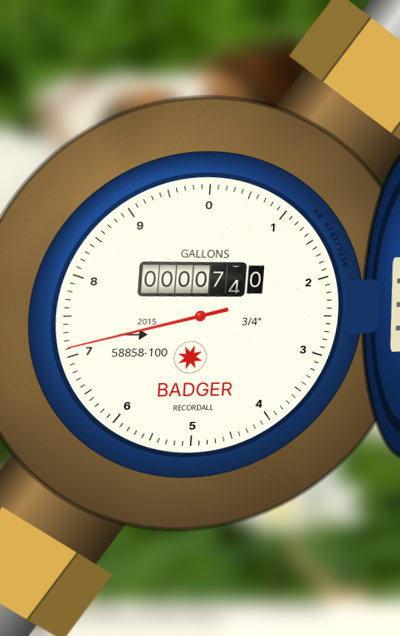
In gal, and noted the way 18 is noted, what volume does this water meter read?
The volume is 737.1
